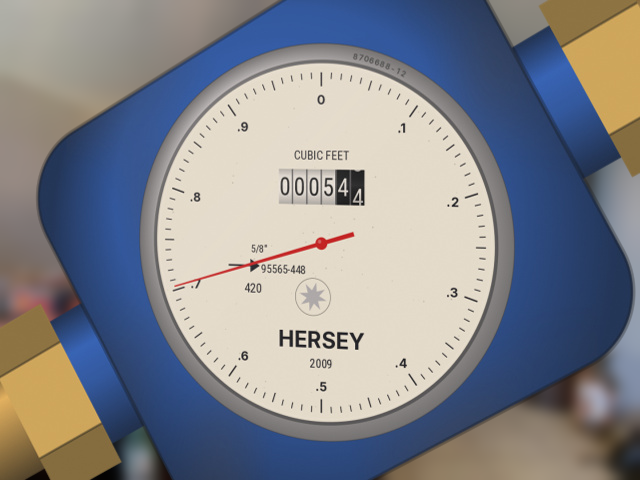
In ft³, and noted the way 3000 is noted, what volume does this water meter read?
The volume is 543.70
